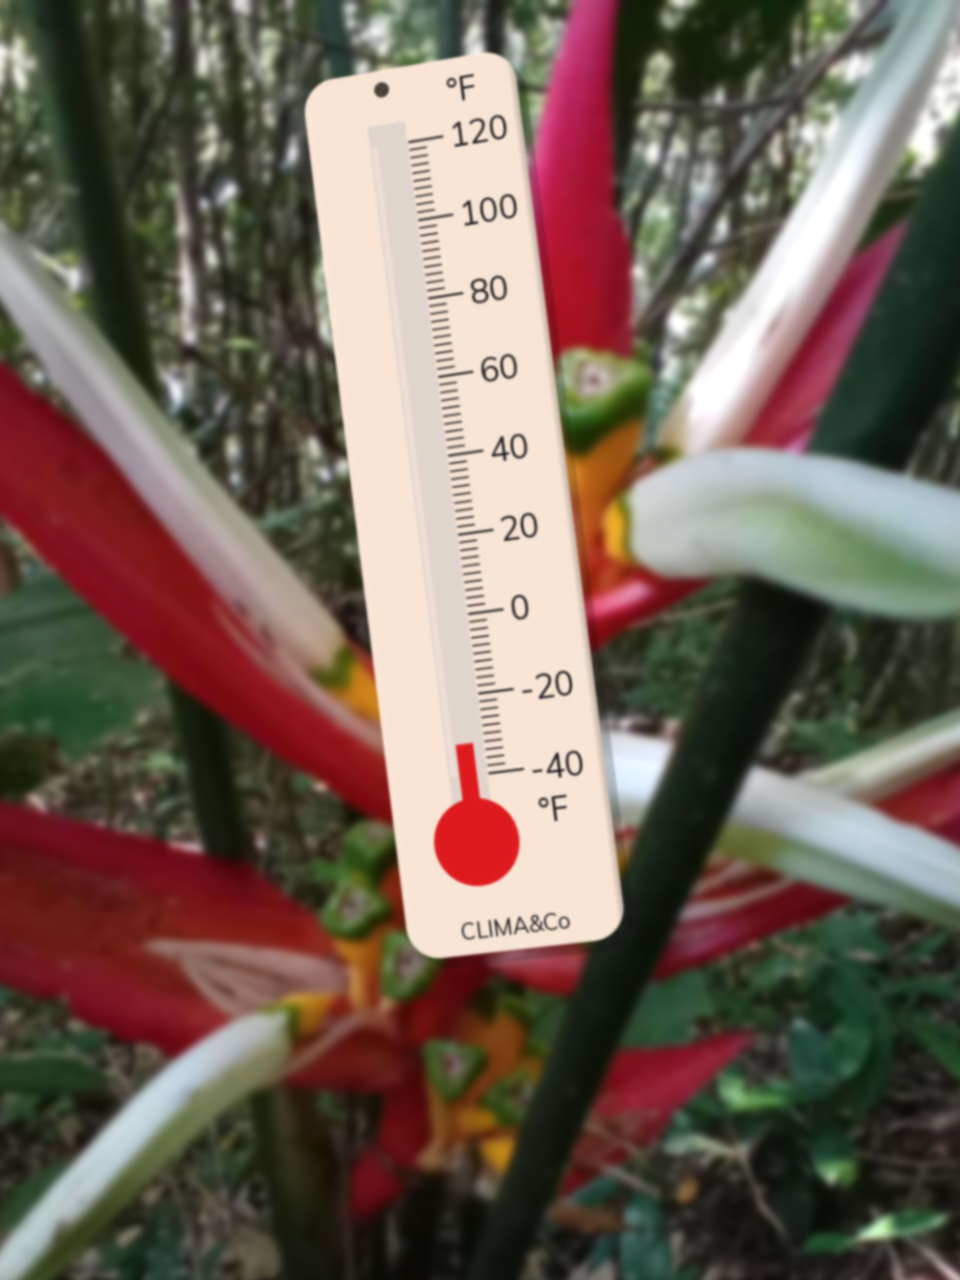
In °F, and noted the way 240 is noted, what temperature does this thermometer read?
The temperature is -32
